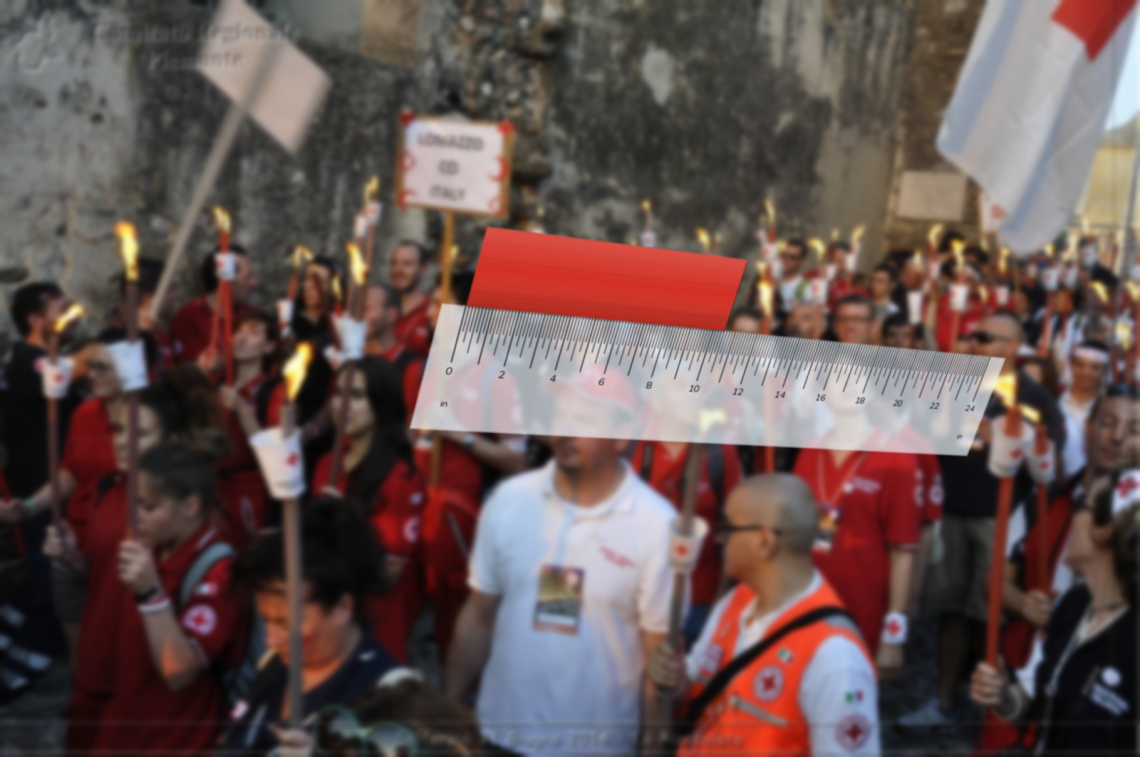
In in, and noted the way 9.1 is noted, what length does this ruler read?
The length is 10.5
